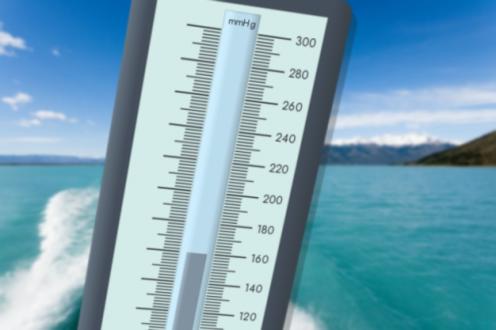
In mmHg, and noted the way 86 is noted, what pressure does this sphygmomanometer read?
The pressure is 160
